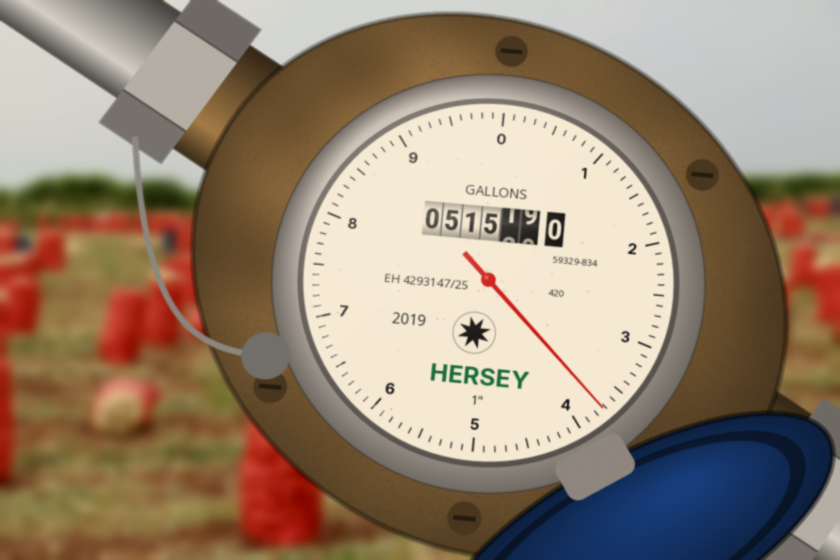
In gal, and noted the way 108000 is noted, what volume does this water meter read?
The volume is 515193.7
